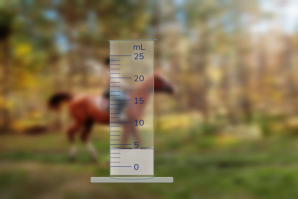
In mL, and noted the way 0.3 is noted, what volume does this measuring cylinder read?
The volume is 4
